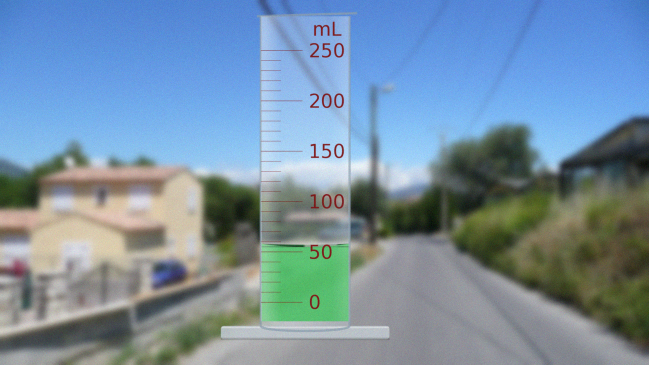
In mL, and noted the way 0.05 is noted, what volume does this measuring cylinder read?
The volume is 55
